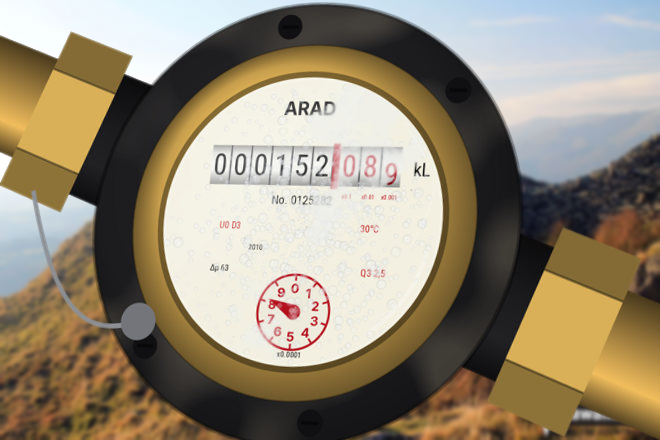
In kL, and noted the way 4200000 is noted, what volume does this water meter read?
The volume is 152.0888
